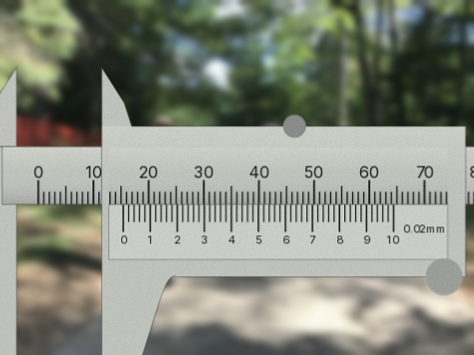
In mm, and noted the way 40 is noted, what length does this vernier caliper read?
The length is 15.4
